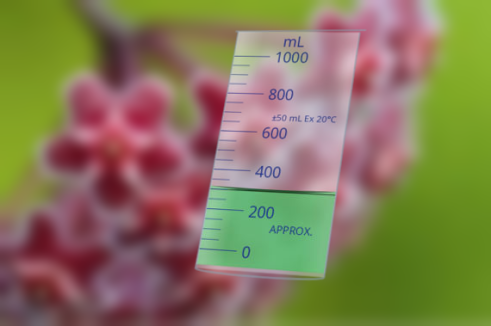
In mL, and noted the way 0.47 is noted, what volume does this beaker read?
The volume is 300
